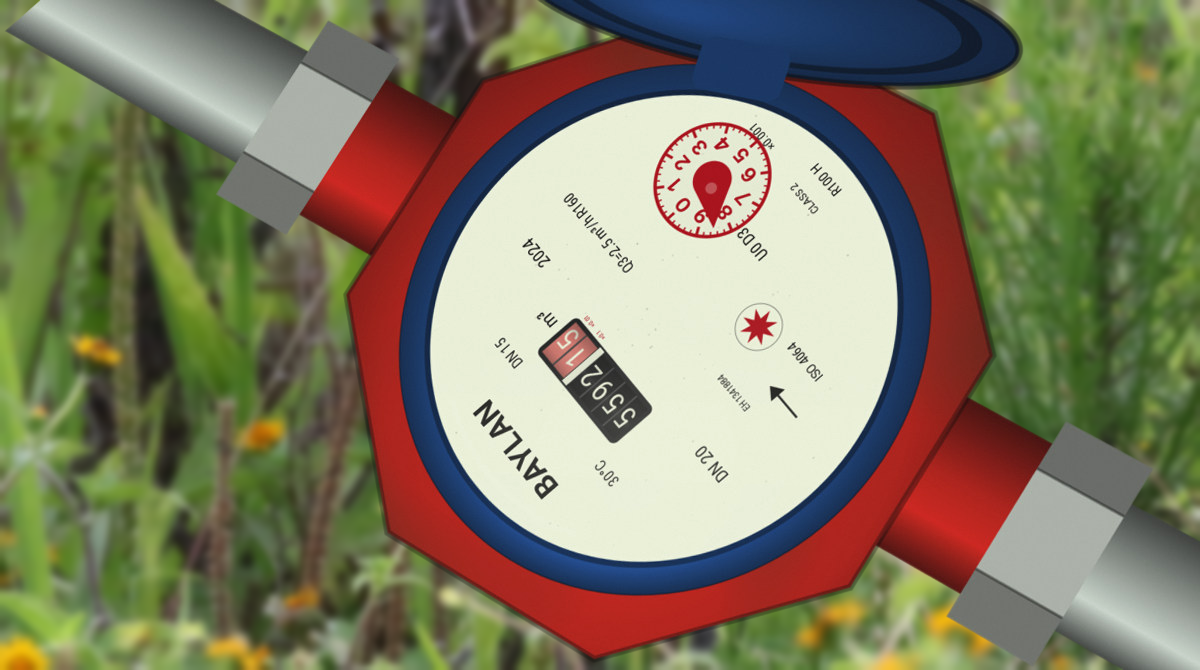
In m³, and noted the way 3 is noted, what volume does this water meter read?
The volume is 5592.148
